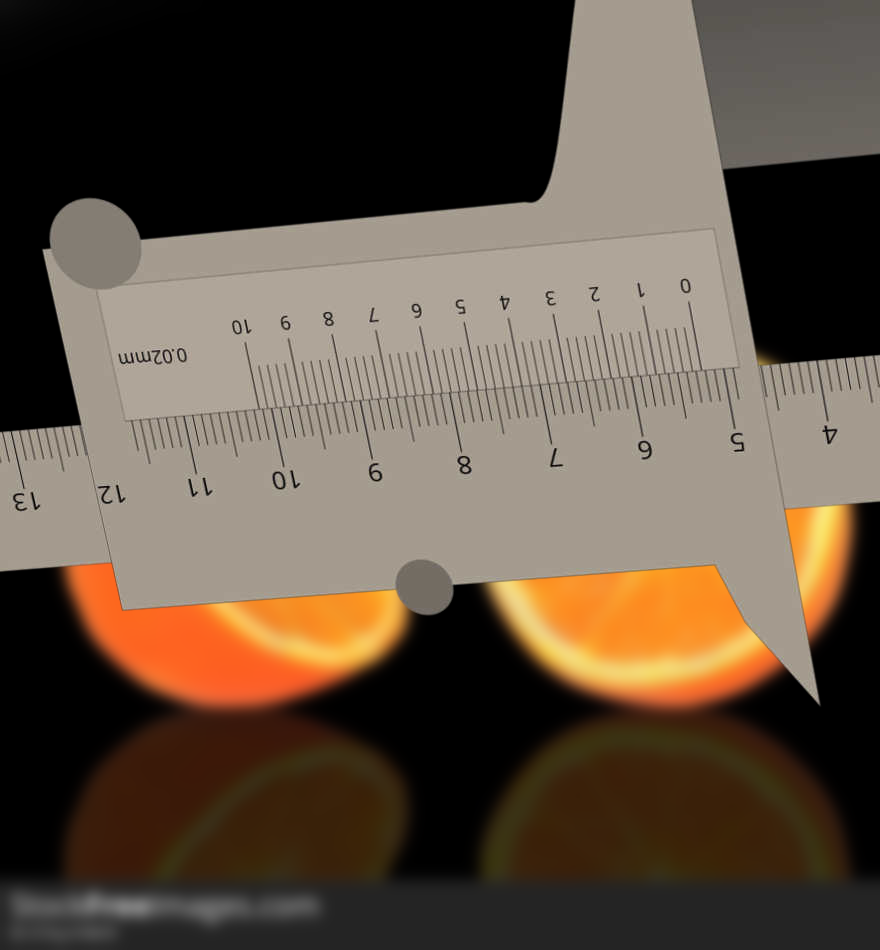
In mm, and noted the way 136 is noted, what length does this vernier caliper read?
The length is 52.4
